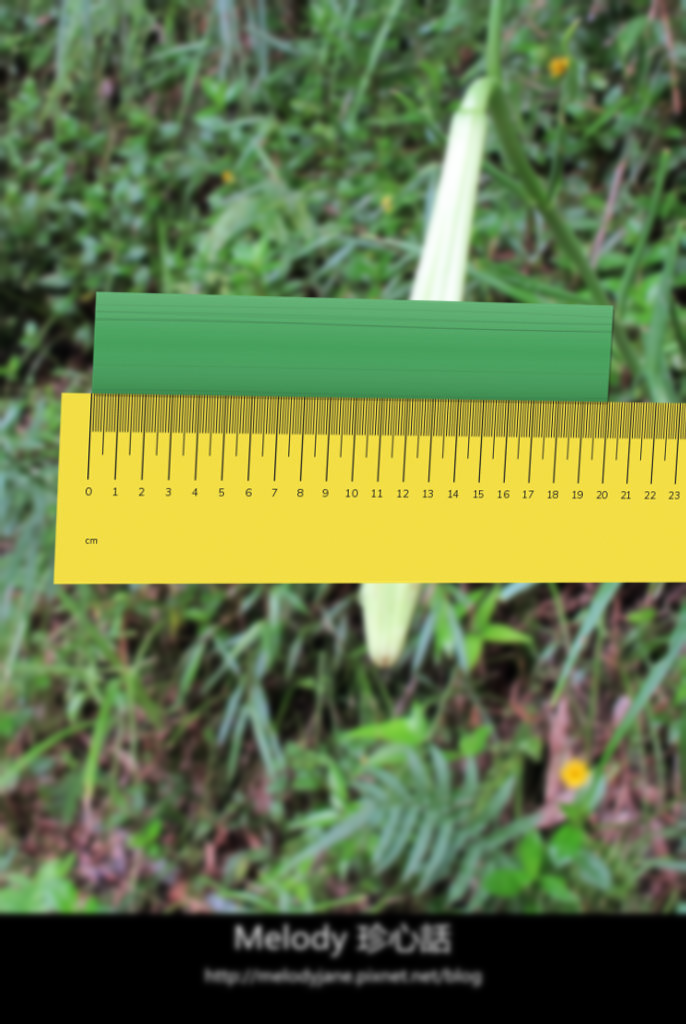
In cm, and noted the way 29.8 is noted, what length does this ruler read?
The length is 20
